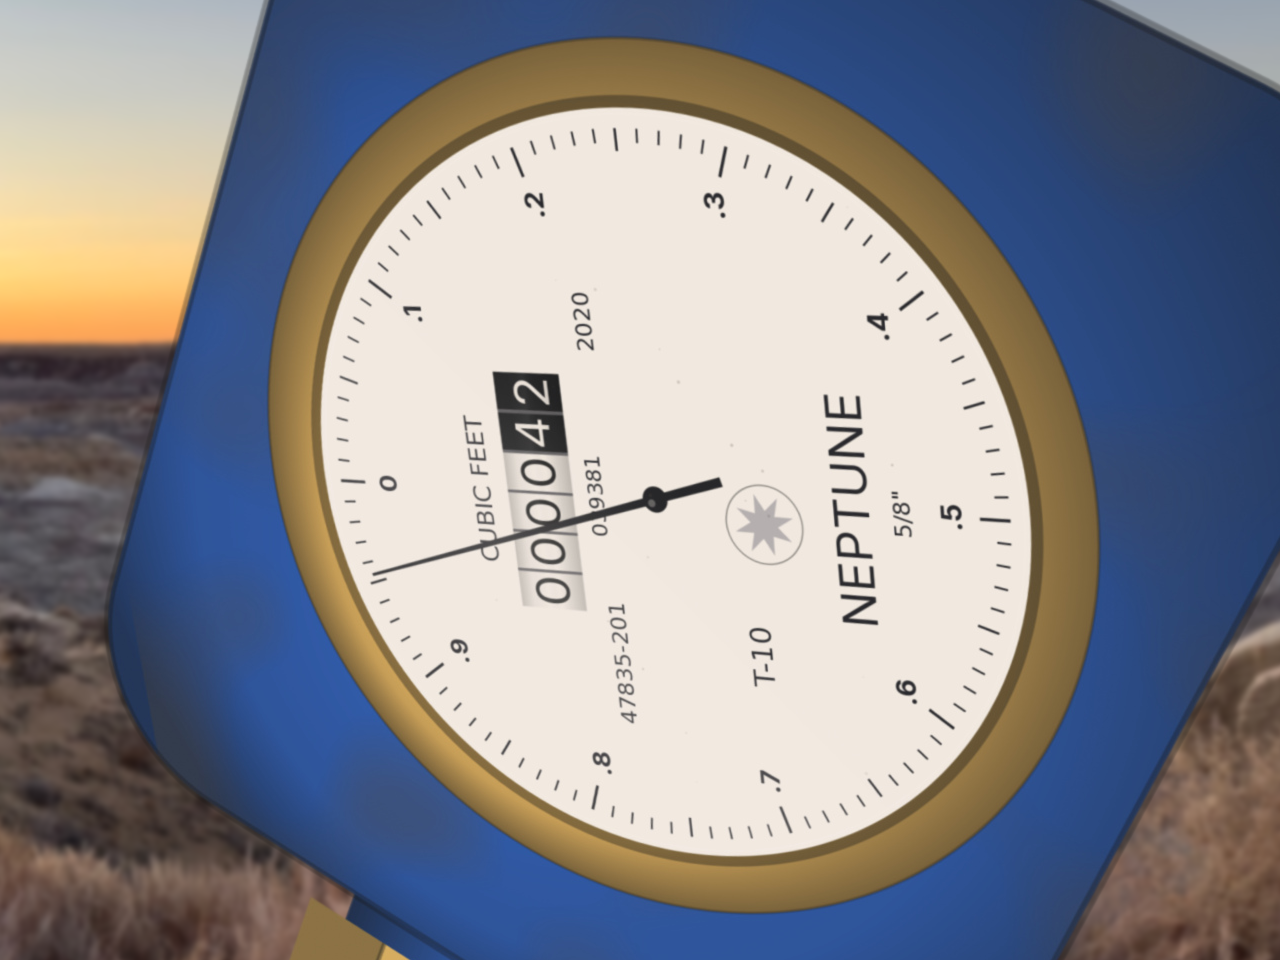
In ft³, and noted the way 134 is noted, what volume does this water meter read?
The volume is 41.95
